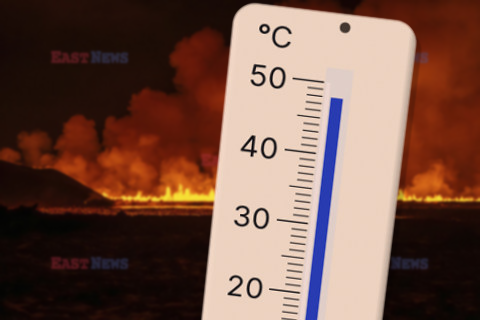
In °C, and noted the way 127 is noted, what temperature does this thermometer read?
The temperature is 48
